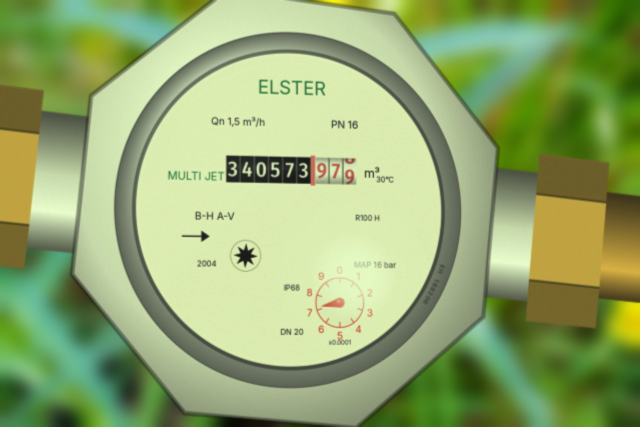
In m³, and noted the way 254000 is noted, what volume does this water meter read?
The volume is 340573.9787
